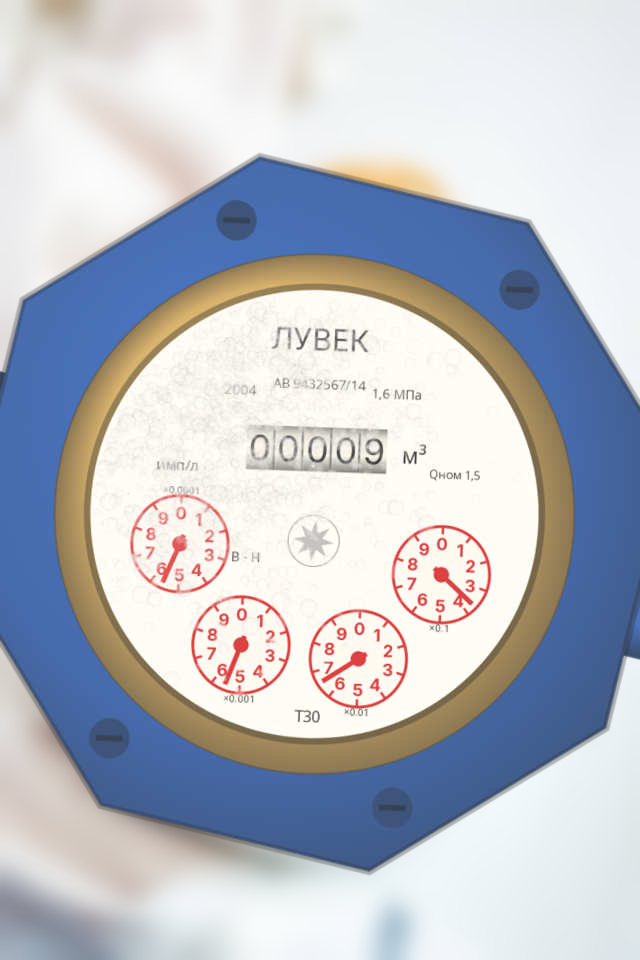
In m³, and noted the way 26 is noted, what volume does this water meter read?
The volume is 9.3655
